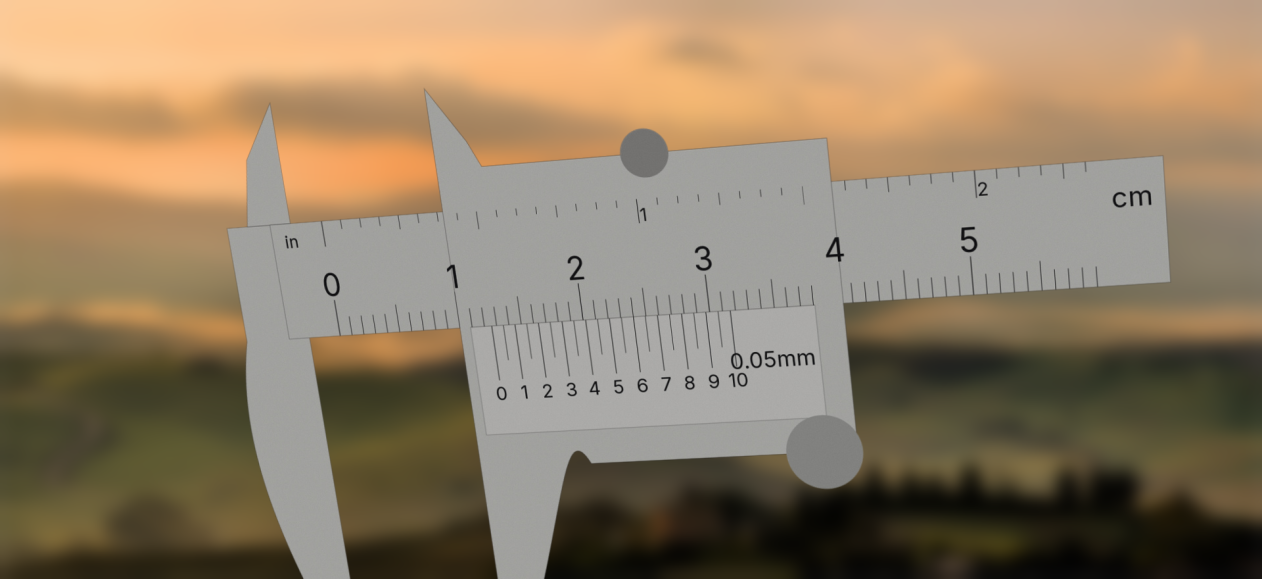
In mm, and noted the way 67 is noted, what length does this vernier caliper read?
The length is 12.6
